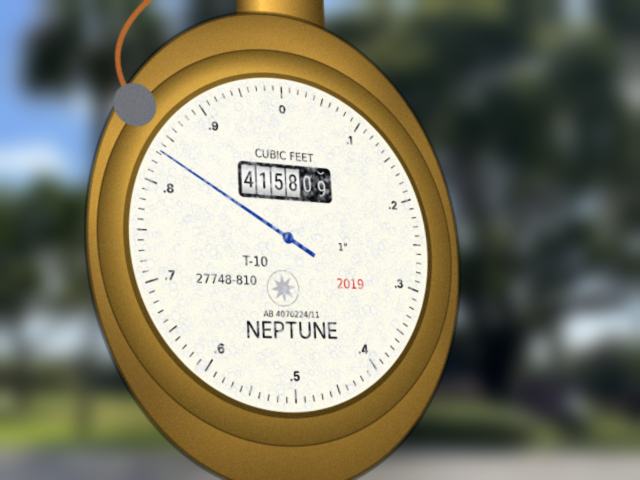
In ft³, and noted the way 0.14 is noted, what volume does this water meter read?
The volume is 415808.83
